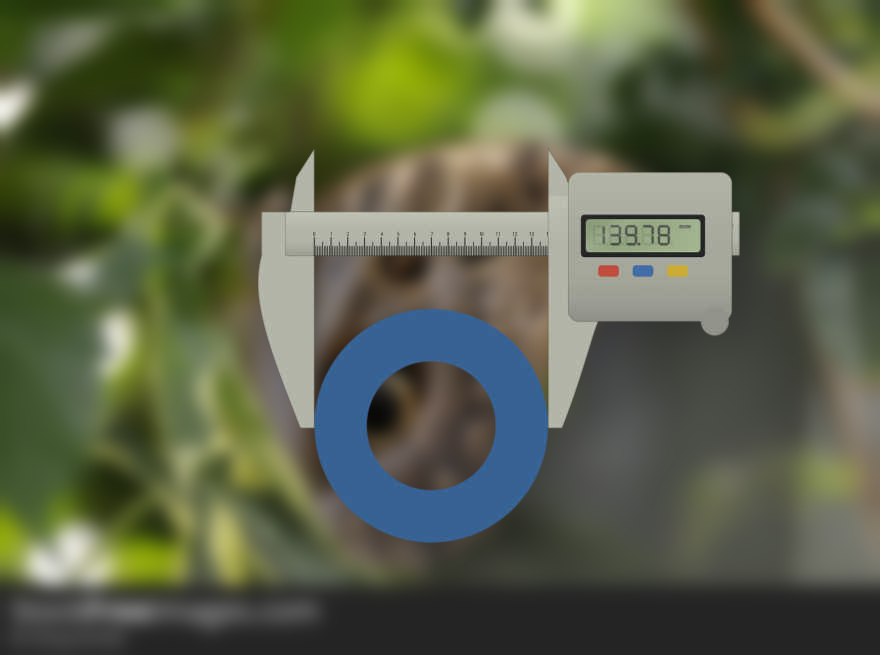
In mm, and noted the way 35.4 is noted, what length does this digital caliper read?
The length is 139.78
